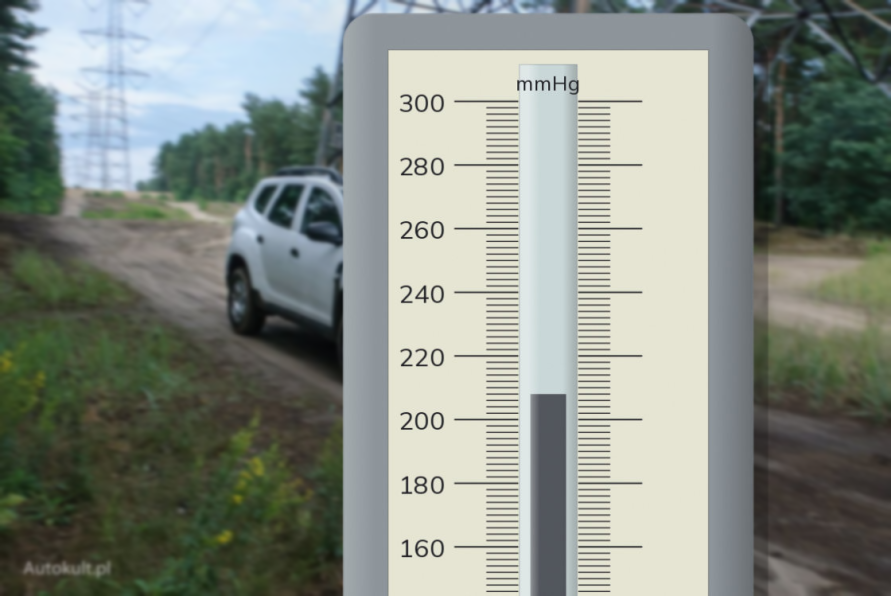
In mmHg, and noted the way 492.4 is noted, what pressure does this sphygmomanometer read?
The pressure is 208
